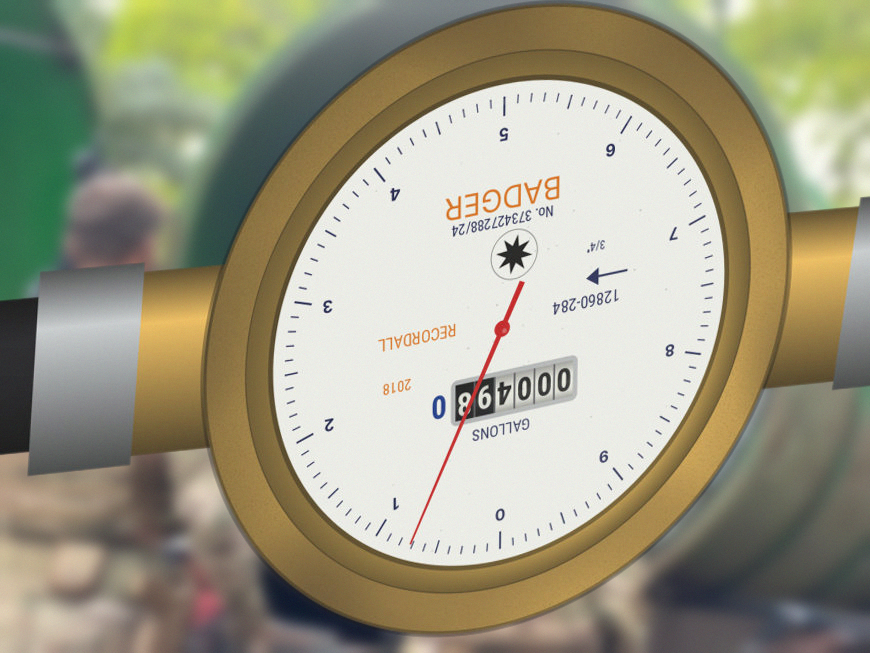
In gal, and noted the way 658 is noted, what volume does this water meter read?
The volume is 4980.7
